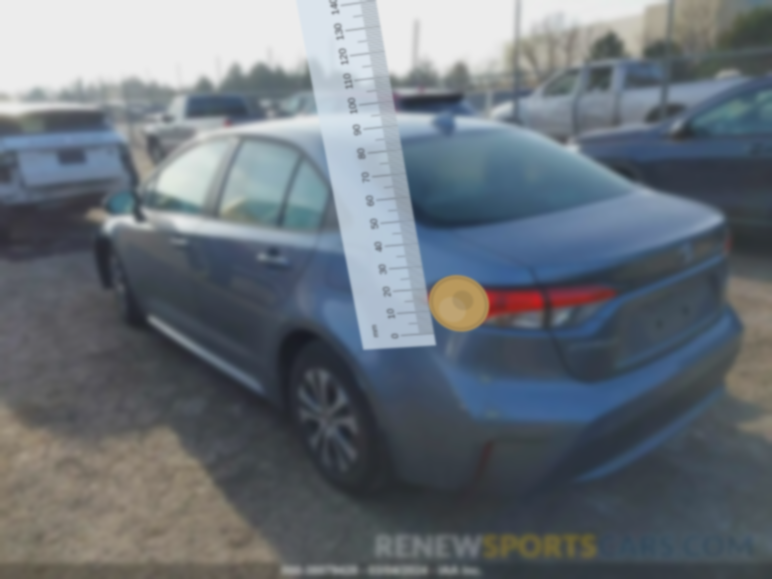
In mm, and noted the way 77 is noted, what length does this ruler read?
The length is 25
